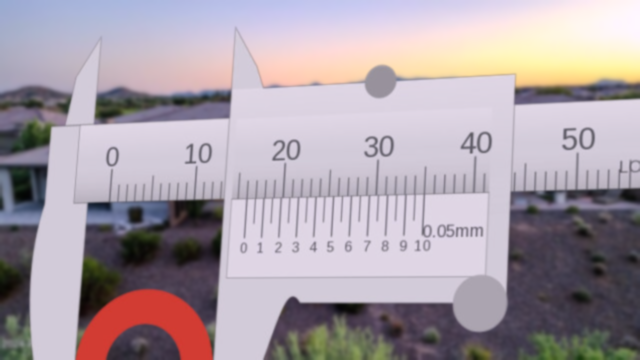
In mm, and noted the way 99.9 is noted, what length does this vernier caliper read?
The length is 16.0
